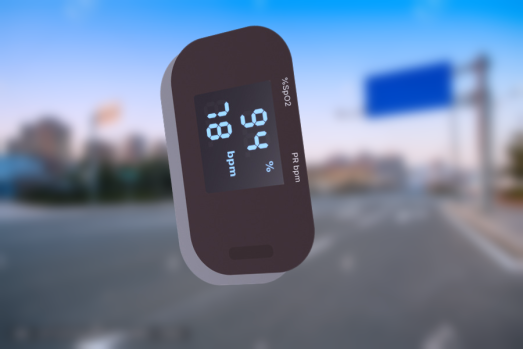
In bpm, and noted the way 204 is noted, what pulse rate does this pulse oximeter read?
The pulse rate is 78
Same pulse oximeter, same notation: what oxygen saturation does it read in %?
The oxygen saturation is 94
